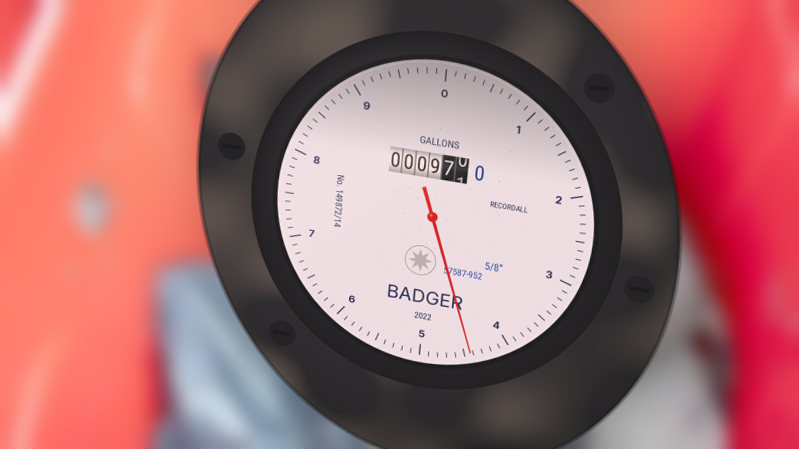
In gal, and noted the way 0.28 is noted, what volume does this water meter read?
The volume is 9704.4
